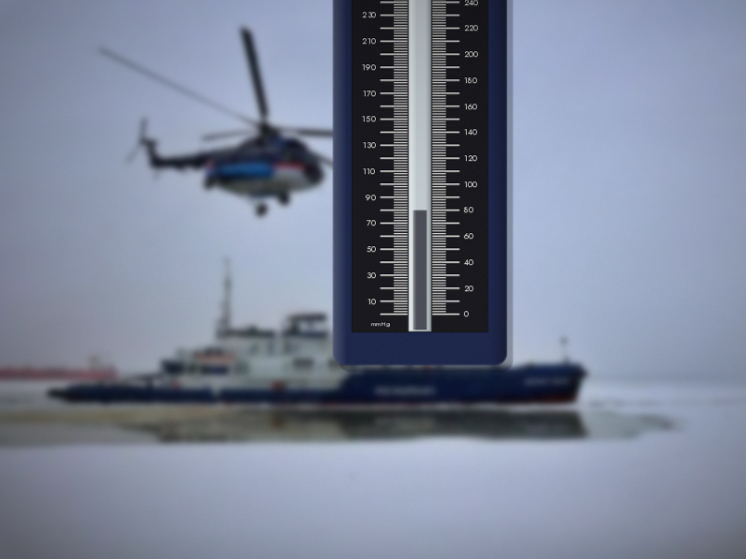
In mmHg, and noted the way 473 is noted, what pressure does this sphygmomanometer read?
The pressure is 80
